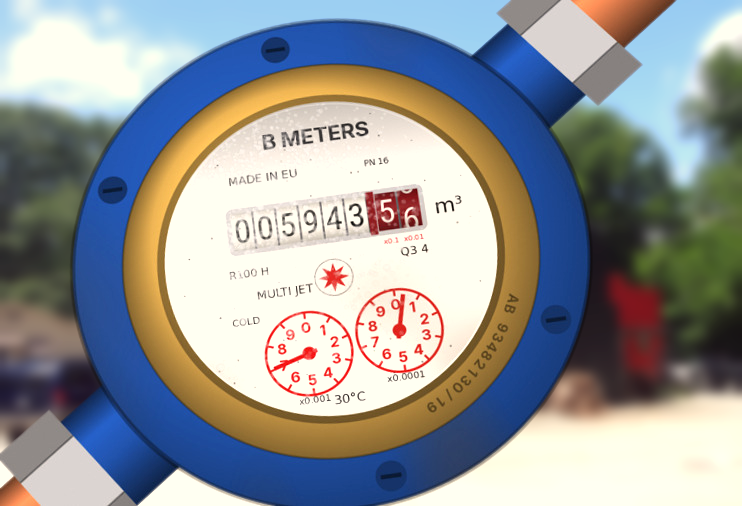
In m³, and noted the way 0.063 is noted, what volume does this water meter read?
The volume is 5943.5570
